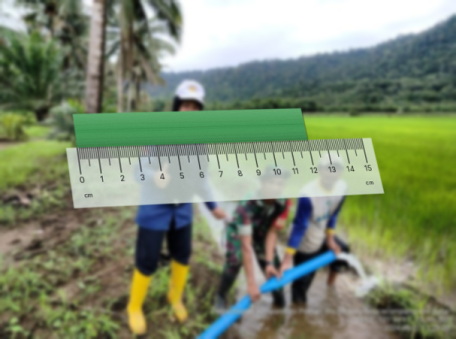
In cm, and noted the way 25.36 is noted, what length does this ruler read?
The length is 12
